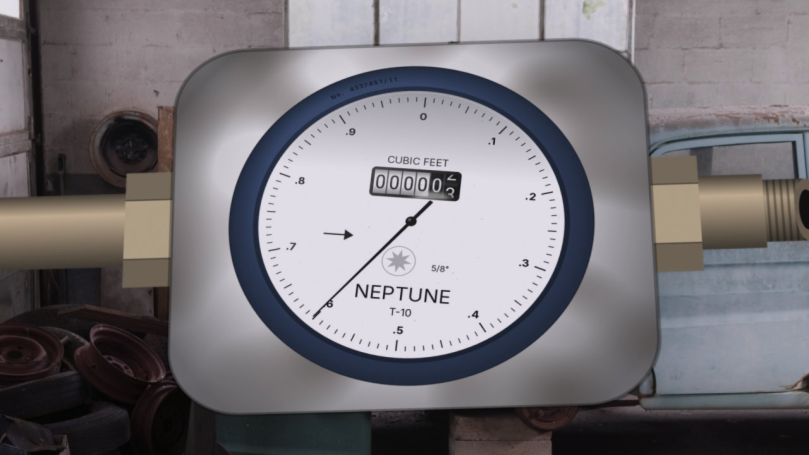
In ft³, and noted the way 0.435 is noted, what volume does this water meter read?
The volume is 2.60
